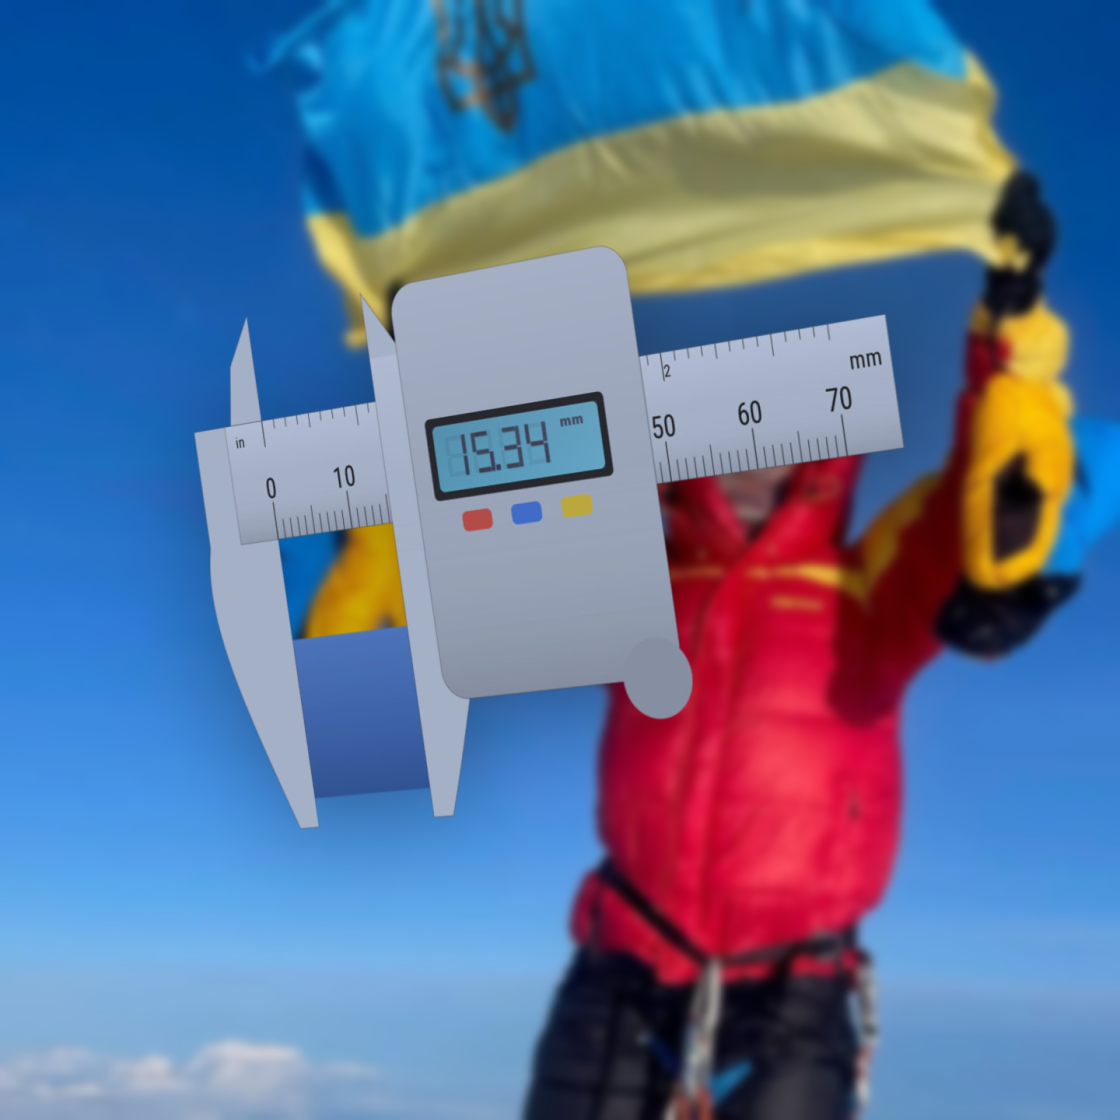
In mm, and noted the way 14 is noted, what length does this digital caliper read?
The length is 15.34
